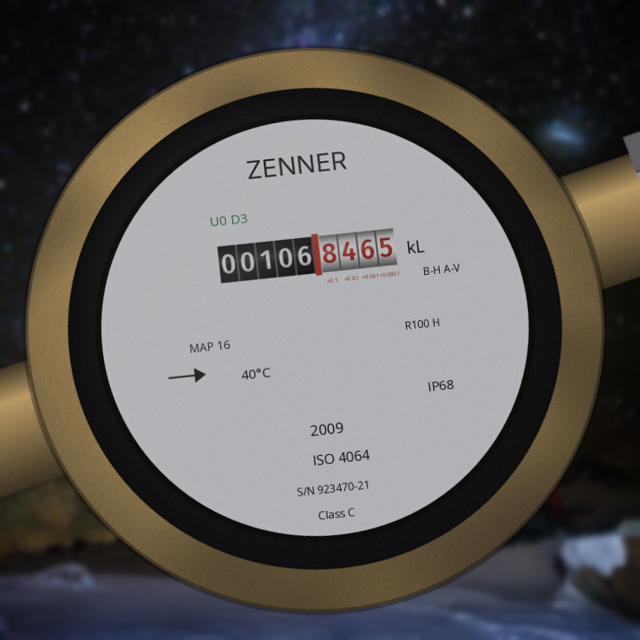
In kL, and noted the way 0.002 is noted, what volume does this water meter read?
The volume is 106.8465
